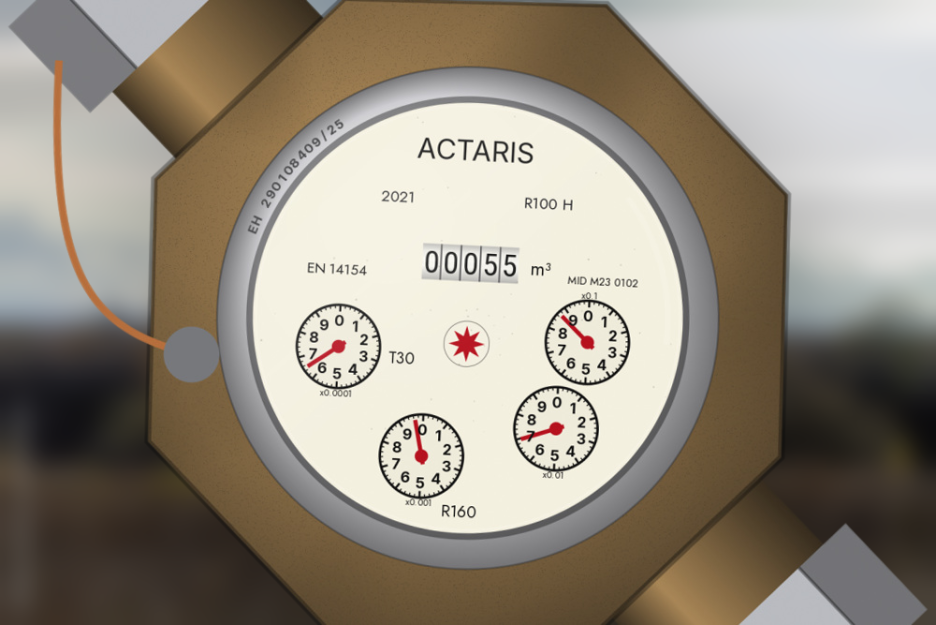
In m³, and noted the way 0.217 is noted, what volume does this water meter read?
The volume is 55.8696
